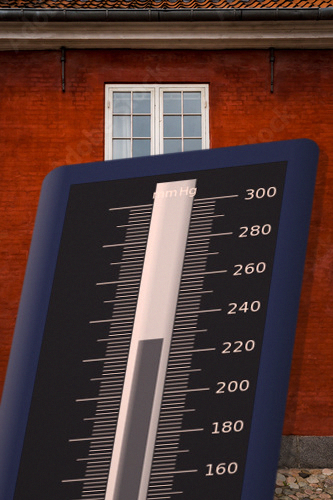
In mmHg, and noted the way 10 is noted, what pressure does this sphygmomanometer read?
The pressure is 228
